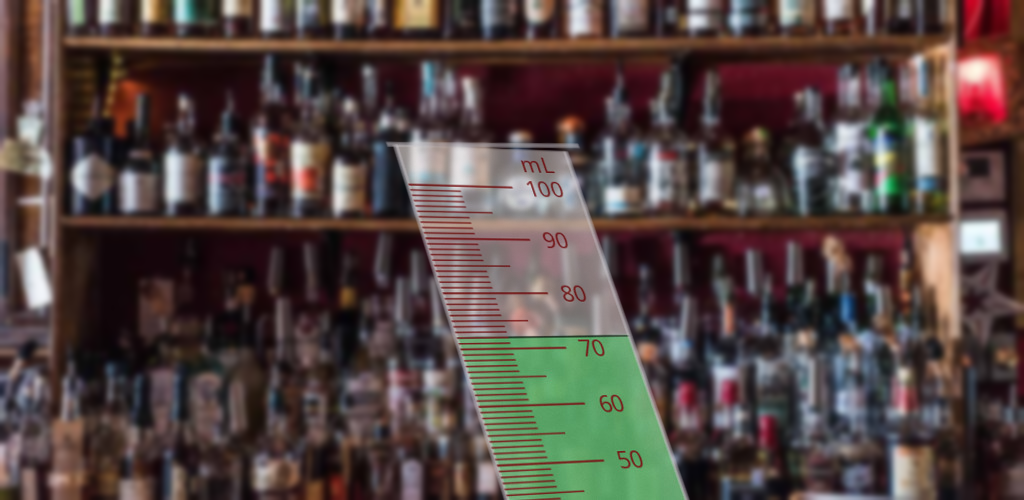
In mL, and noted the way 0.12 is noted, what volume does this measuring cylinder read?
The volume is 72
